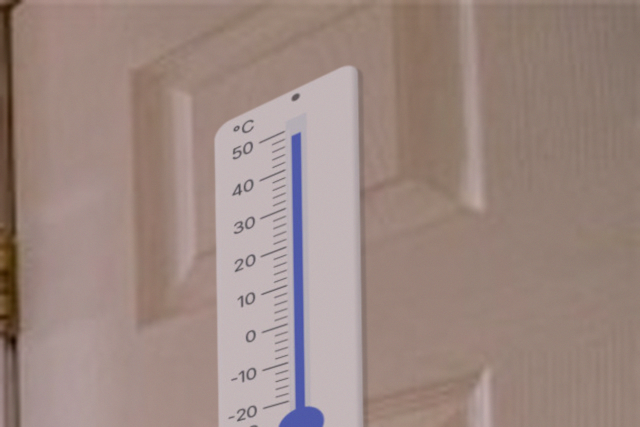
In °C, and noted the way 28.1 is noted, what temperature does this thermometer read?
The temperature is 48
